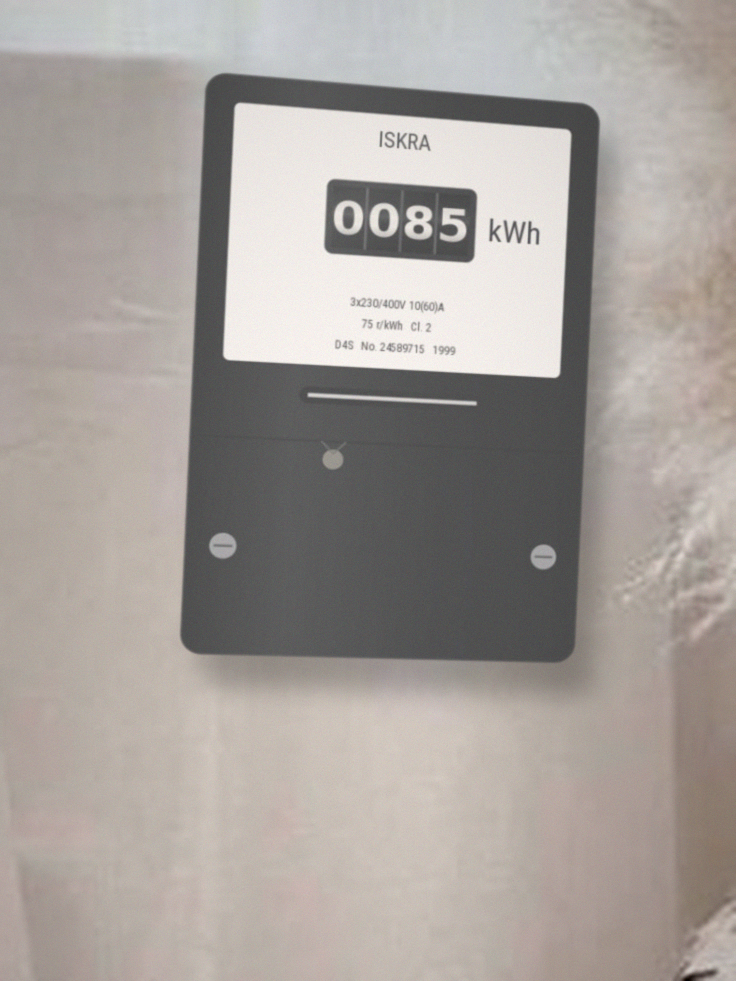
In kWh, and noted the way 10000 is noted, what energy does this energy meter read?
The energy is 85
